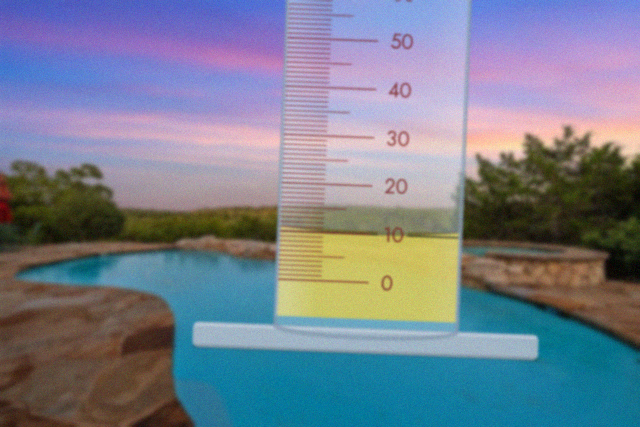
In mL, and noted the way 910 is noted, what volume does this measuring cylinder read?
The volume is 10
